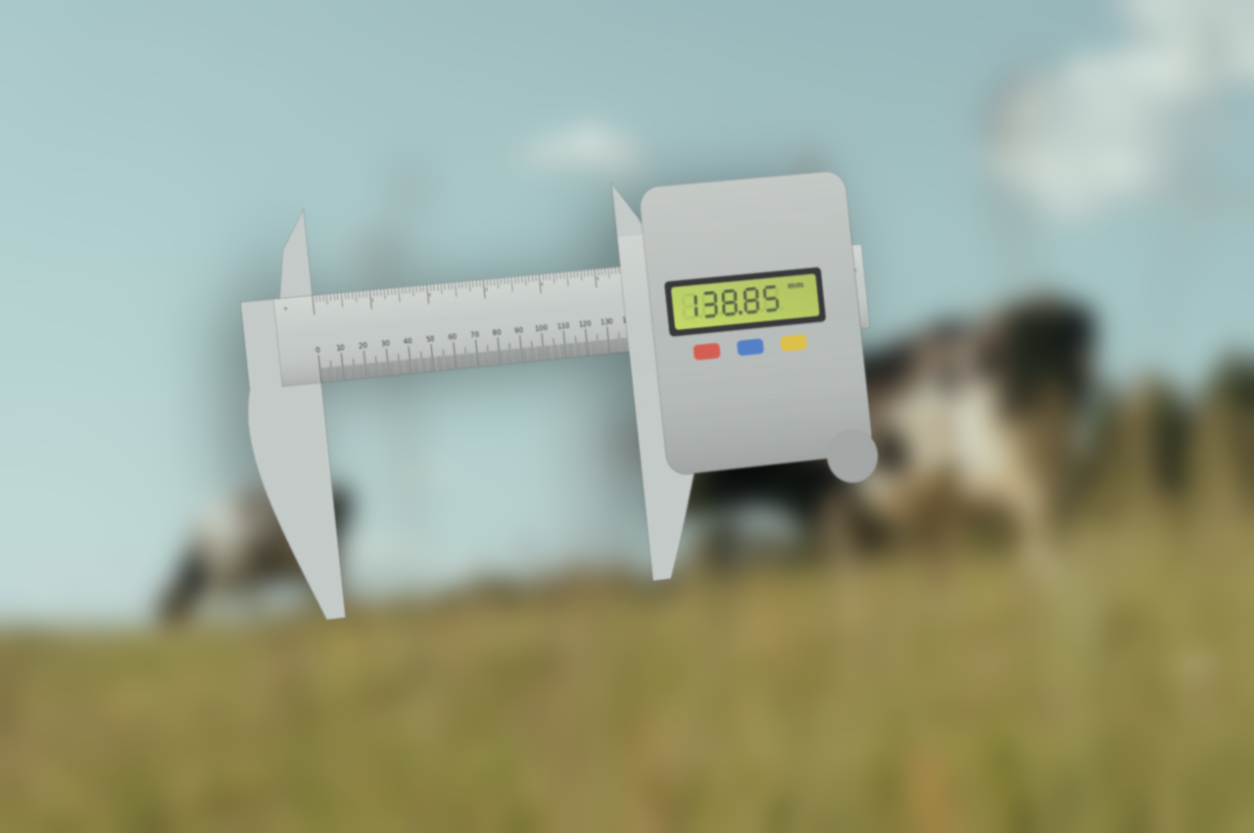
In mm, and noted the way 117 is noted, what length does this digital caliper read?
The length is 138.85
